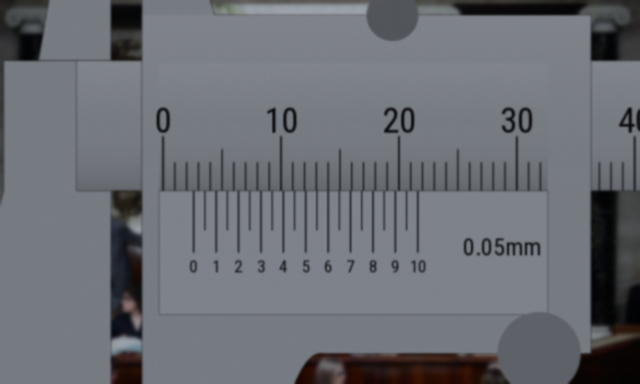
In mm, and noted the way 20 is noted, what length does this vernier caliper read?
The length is 2.6
